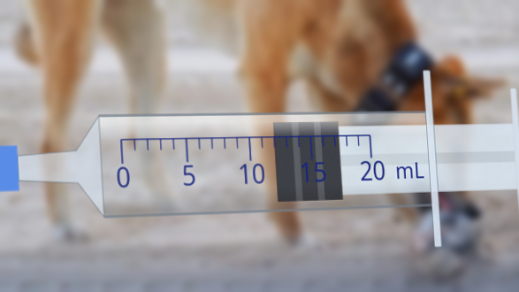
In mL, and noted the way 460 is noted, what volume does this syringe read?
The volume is 12
